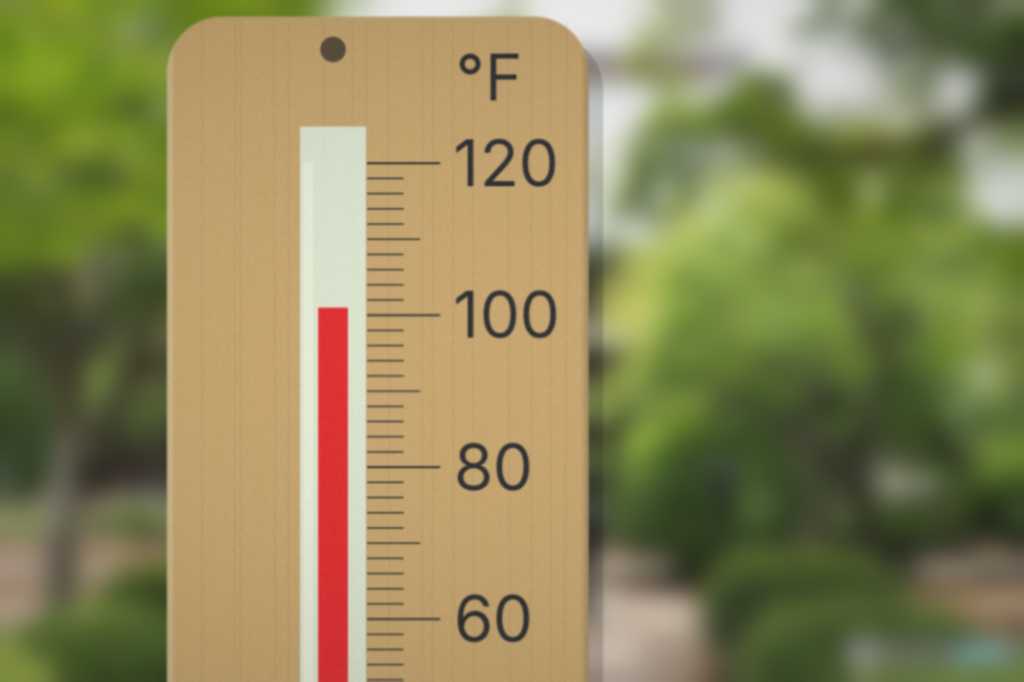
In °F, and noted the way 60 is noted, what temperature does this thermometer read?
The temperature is 101
